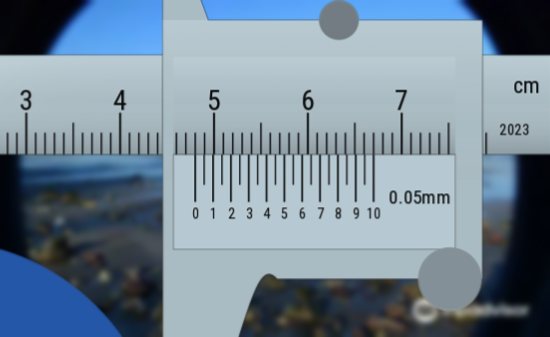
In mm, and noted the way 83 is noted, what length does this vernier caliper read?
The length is 48.0
